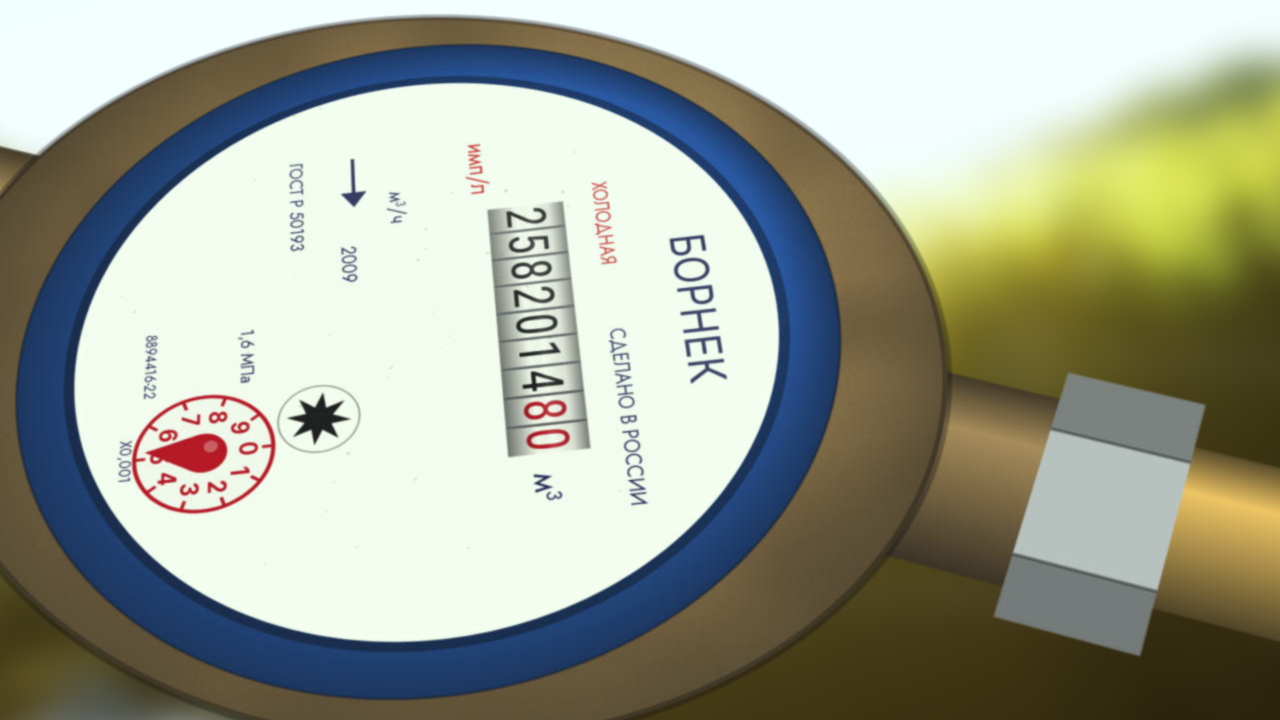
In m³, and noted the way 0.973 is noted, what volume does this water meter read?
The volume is 2582014.805
